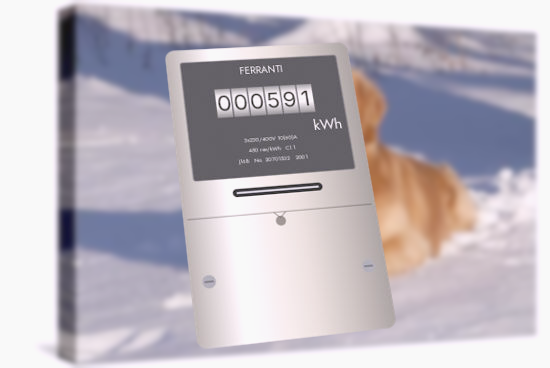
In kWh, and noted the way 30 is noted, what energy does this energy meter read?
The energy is 591
